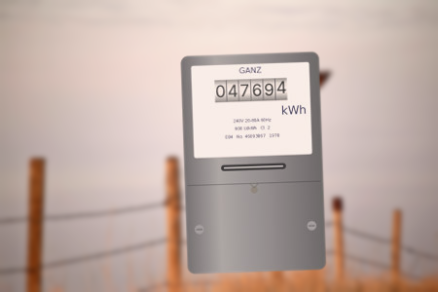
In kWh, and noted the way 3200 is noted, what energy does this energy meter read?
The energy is 47694
